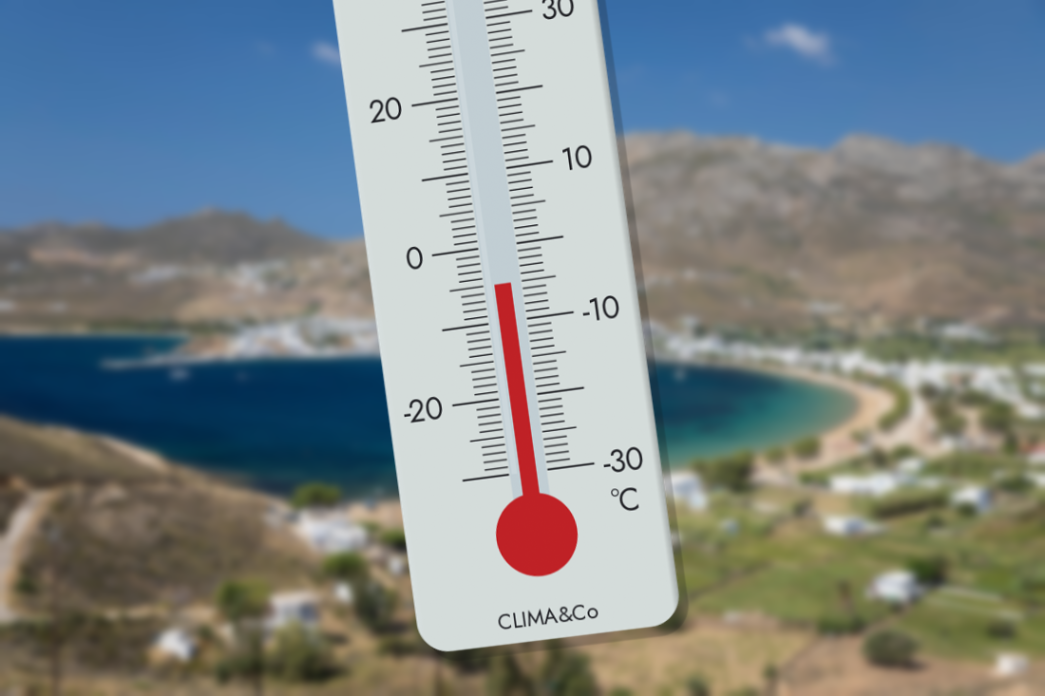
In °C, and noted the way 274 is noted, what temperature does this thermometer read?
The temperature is -5
